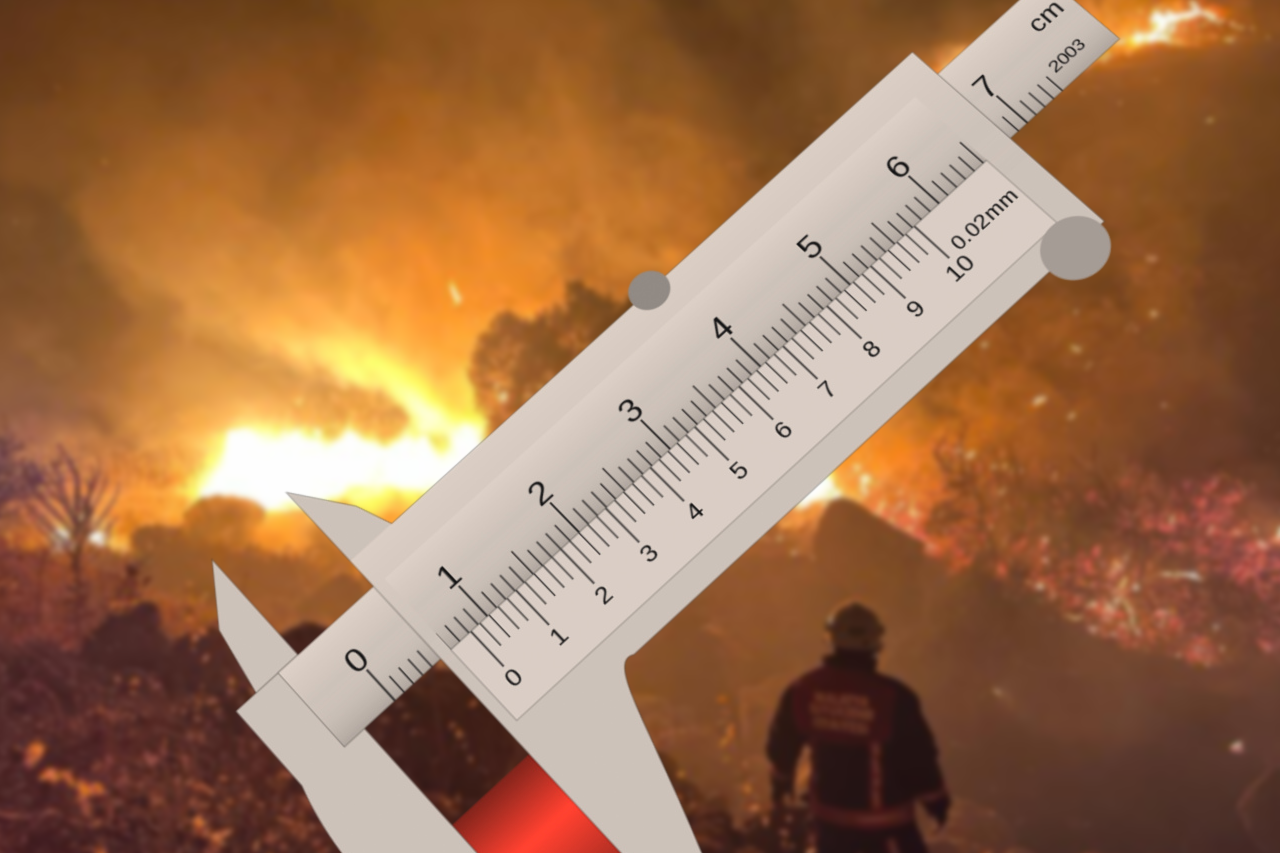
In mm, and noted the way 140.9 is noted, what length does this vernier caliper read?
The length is 8.2
